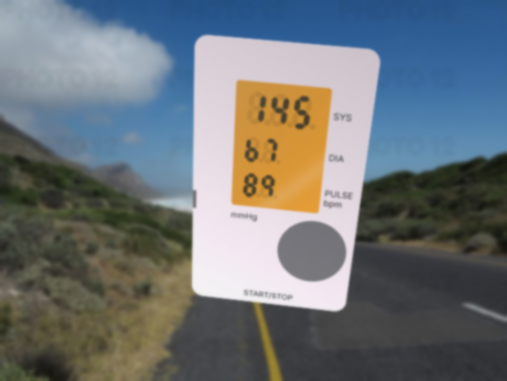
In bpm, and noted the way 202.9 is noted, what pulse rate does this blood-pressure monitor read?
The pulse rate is 89
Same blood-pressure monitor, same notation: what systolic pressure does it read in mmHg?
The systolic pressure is 145
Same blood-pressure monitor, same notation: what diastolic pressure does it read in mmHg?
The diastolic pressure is 67
